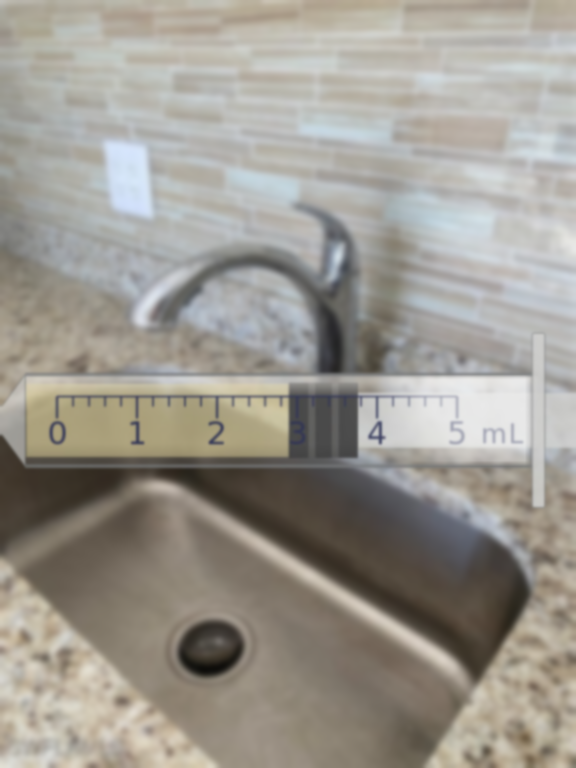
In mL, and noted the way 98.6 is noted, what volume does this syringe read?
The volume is 2.9
